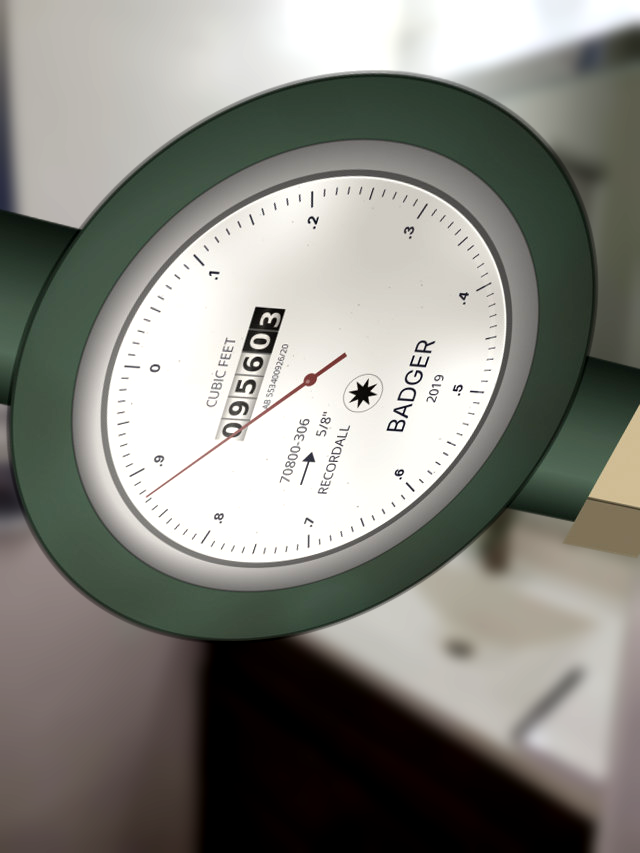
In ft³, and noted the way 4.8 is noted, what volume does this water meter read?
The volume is 95602.87
